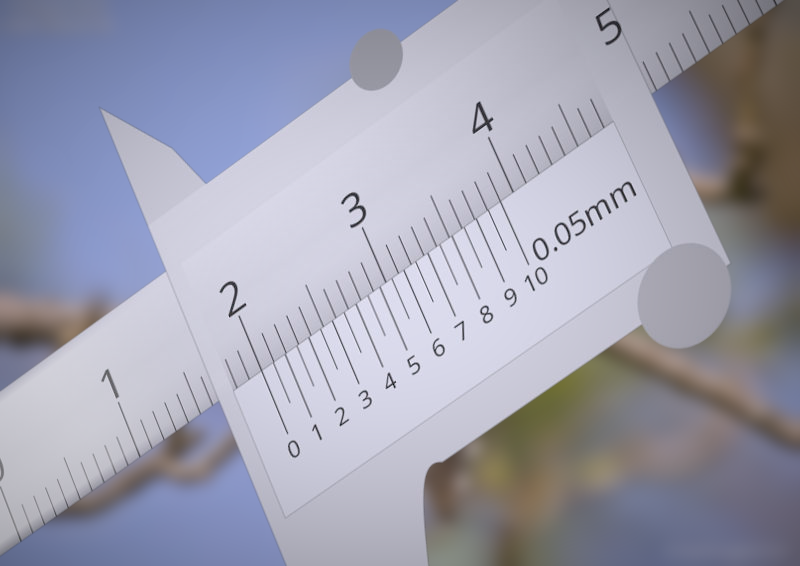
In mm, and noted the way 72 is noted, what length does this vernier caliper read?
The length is 20.0
